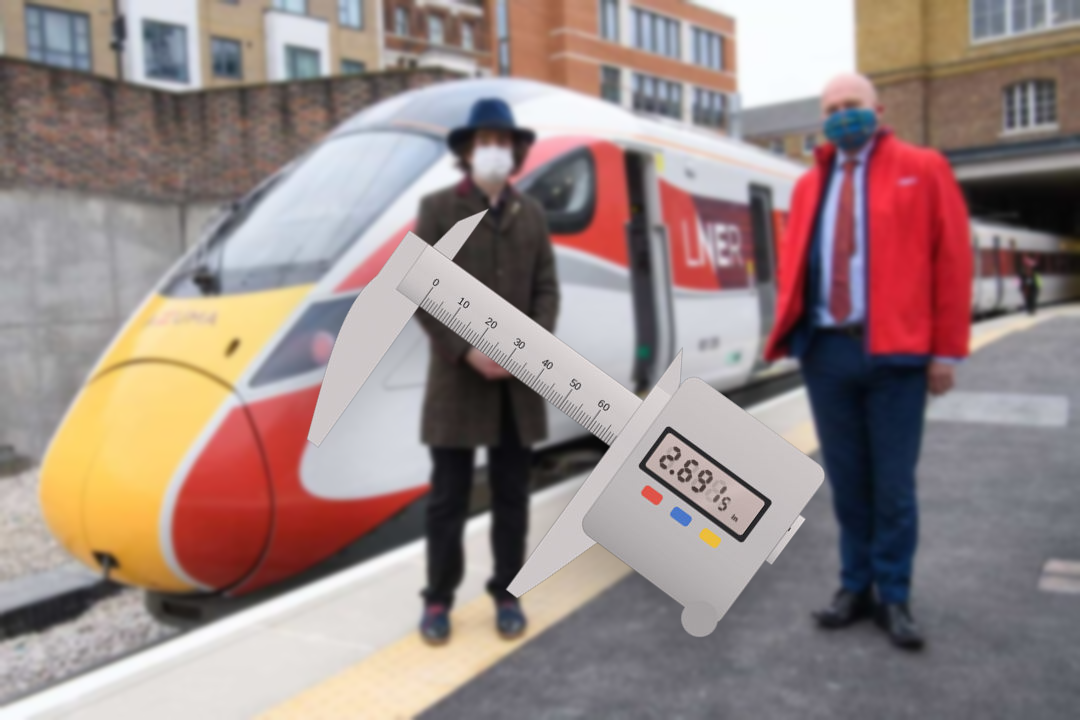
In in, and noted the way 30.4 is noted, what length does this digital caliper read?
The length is 2.6915
